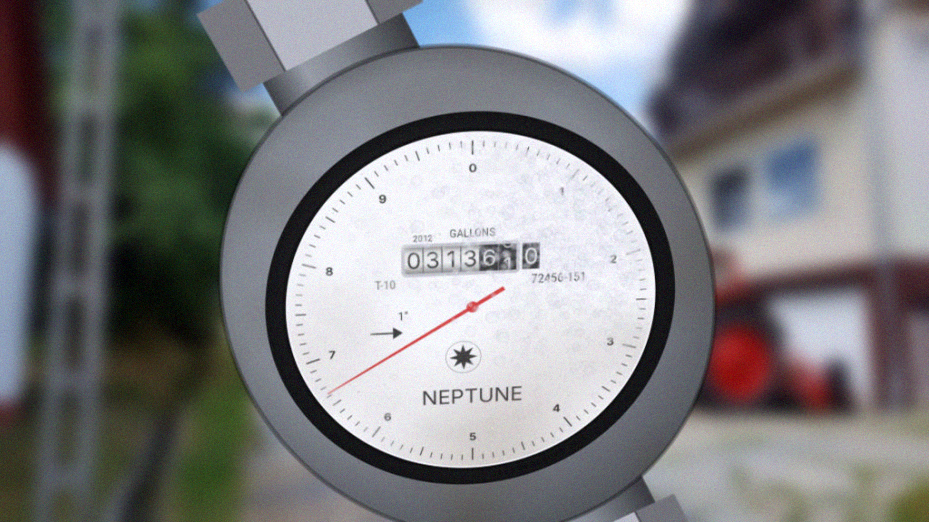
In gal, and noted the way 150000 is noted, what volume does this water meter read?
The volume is 313606.6
